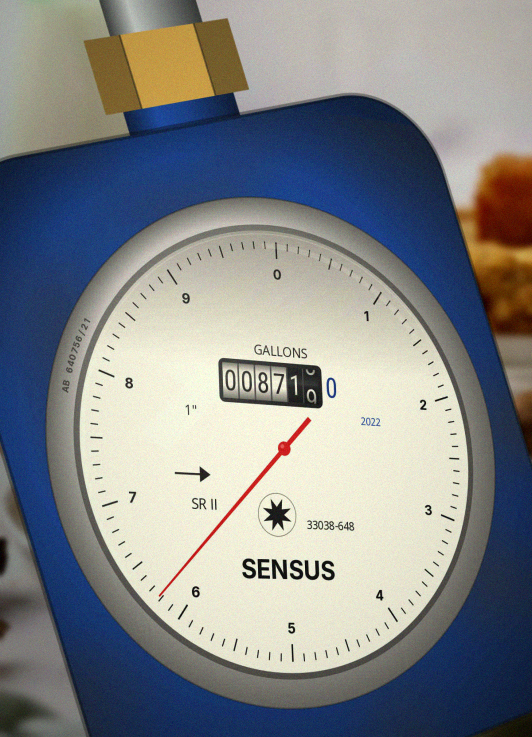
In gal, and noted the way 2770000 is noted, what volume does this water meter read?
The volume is 87186.2
